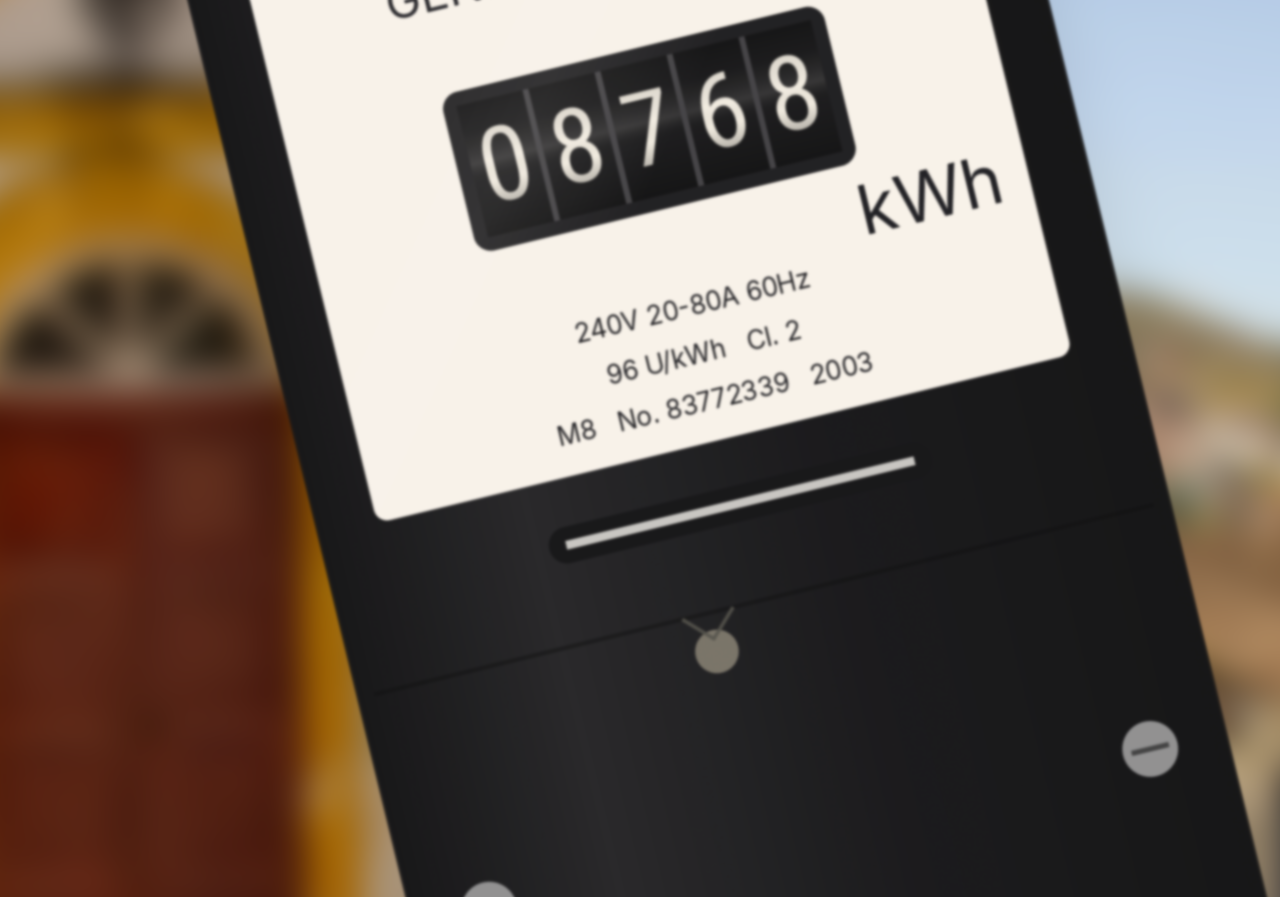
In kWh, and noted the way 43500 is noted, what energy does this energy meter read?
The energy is 8768
